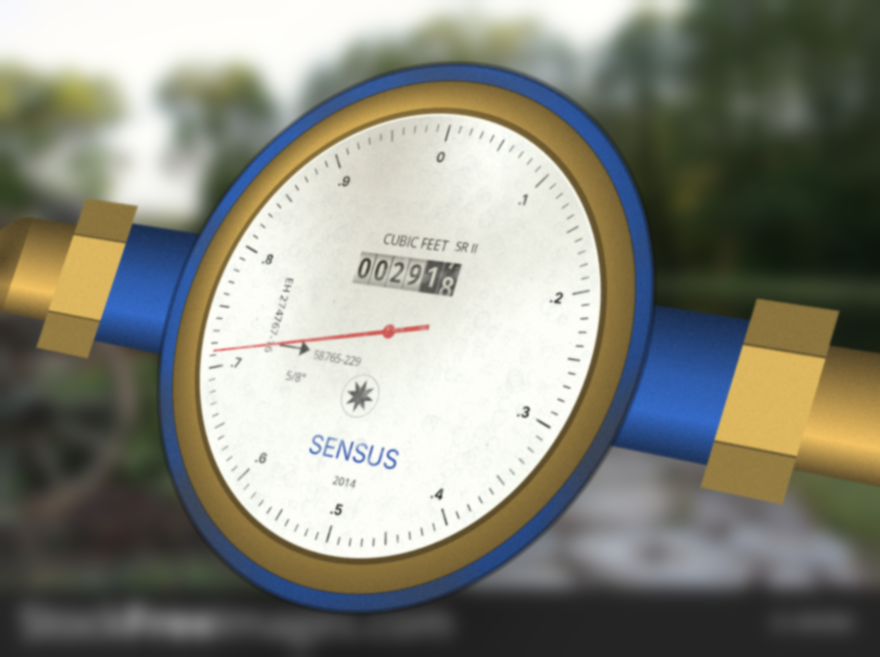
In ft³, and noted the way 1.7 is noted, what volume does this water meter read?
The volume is 2917.71
